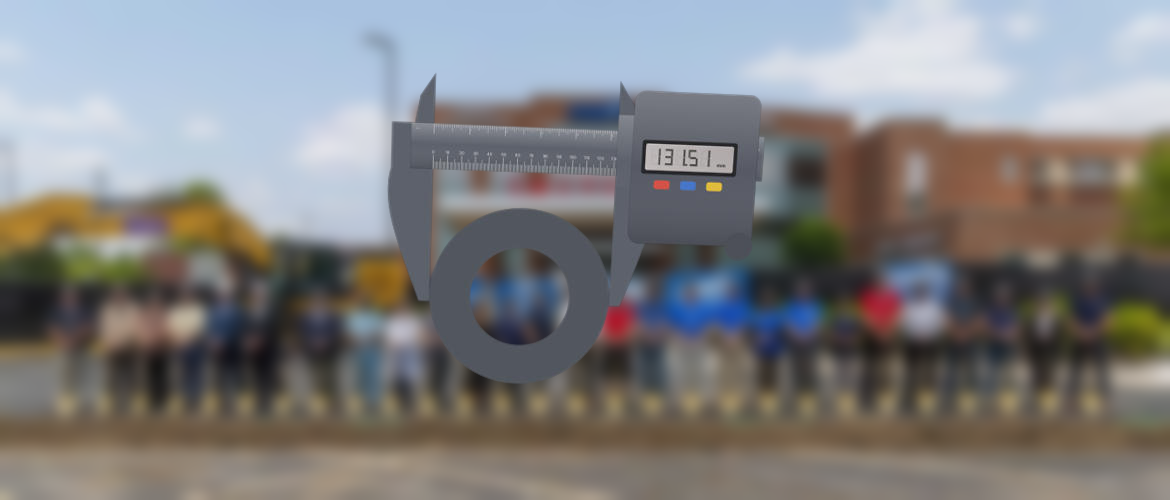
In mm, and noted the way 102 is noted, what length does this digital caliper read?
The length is 131.51
